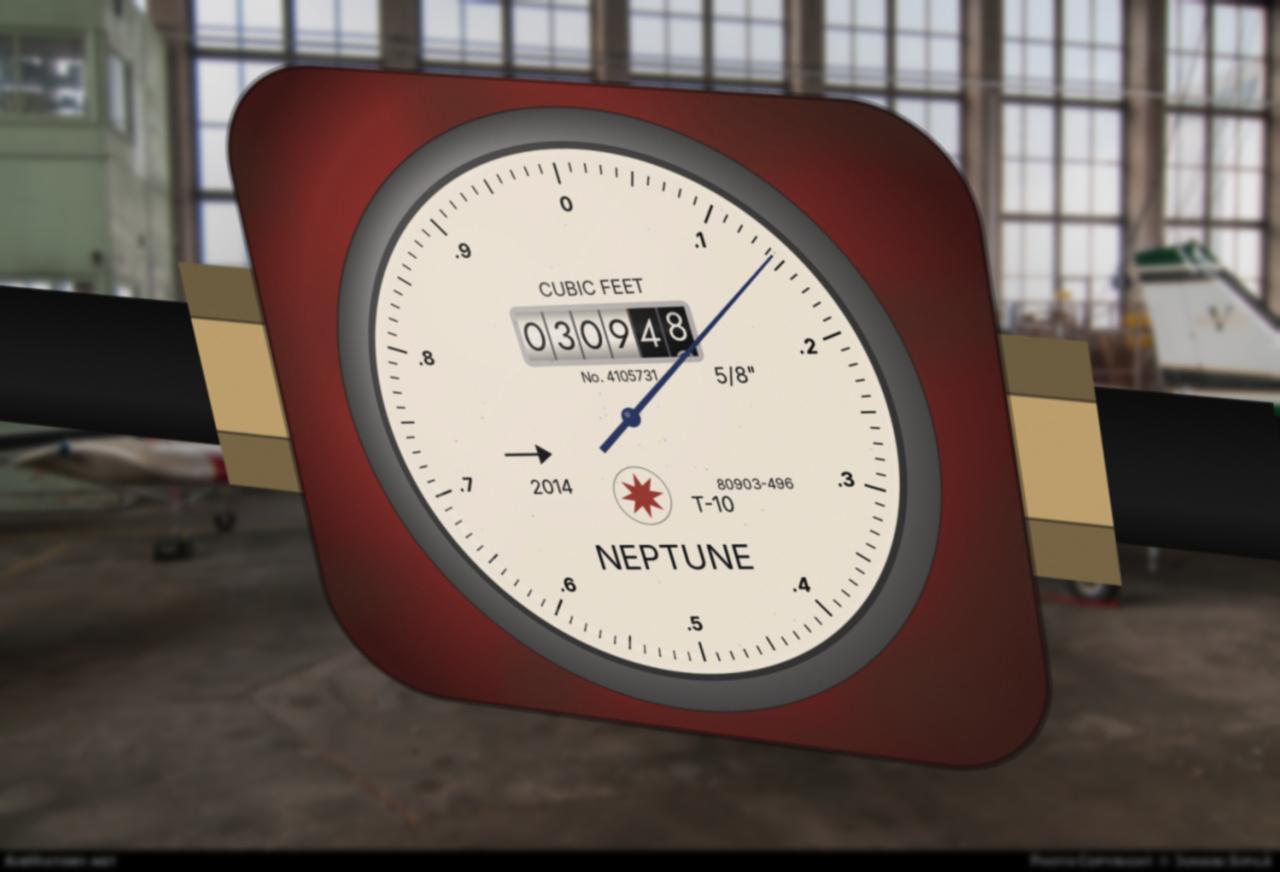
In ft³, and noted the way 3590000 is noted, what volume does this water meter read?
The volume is 30948.14
